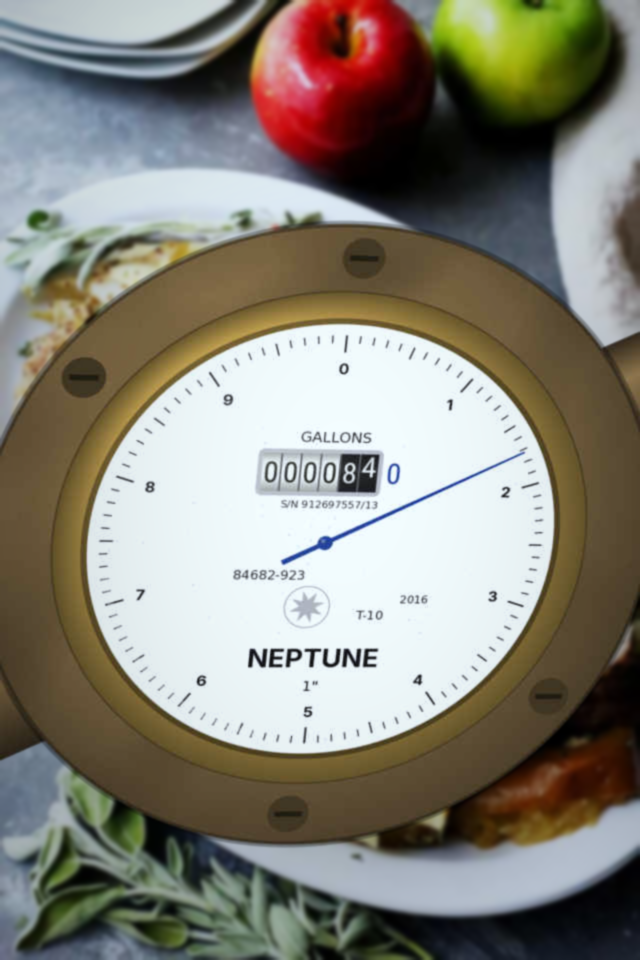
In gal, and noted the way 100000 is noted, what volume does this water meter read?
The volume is 841.7
